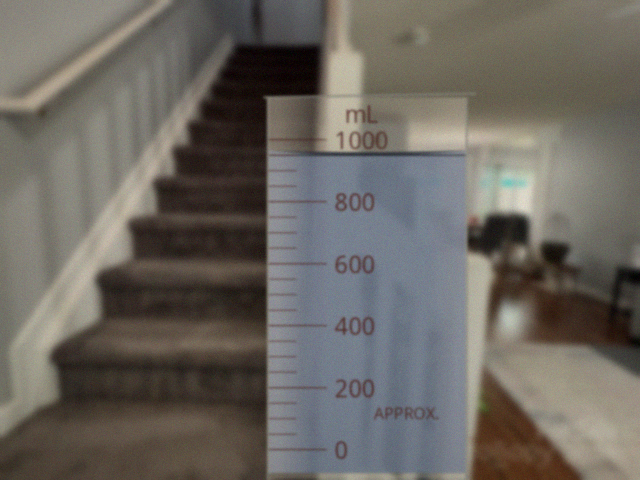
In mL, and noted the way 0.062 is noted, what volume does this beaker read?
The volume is 950
